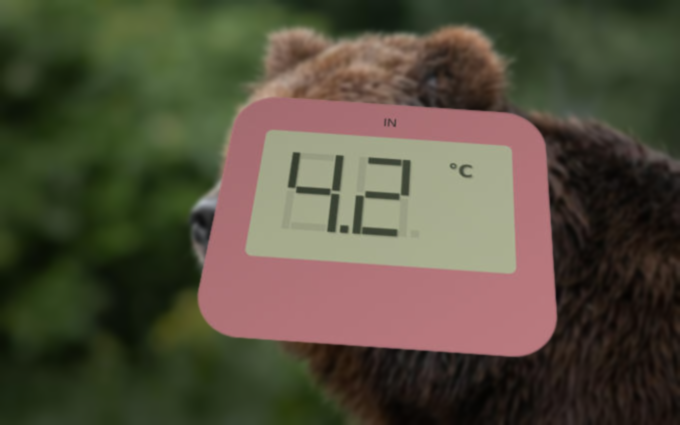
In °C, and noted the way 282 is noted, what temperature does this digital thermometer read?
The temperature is 4.2
